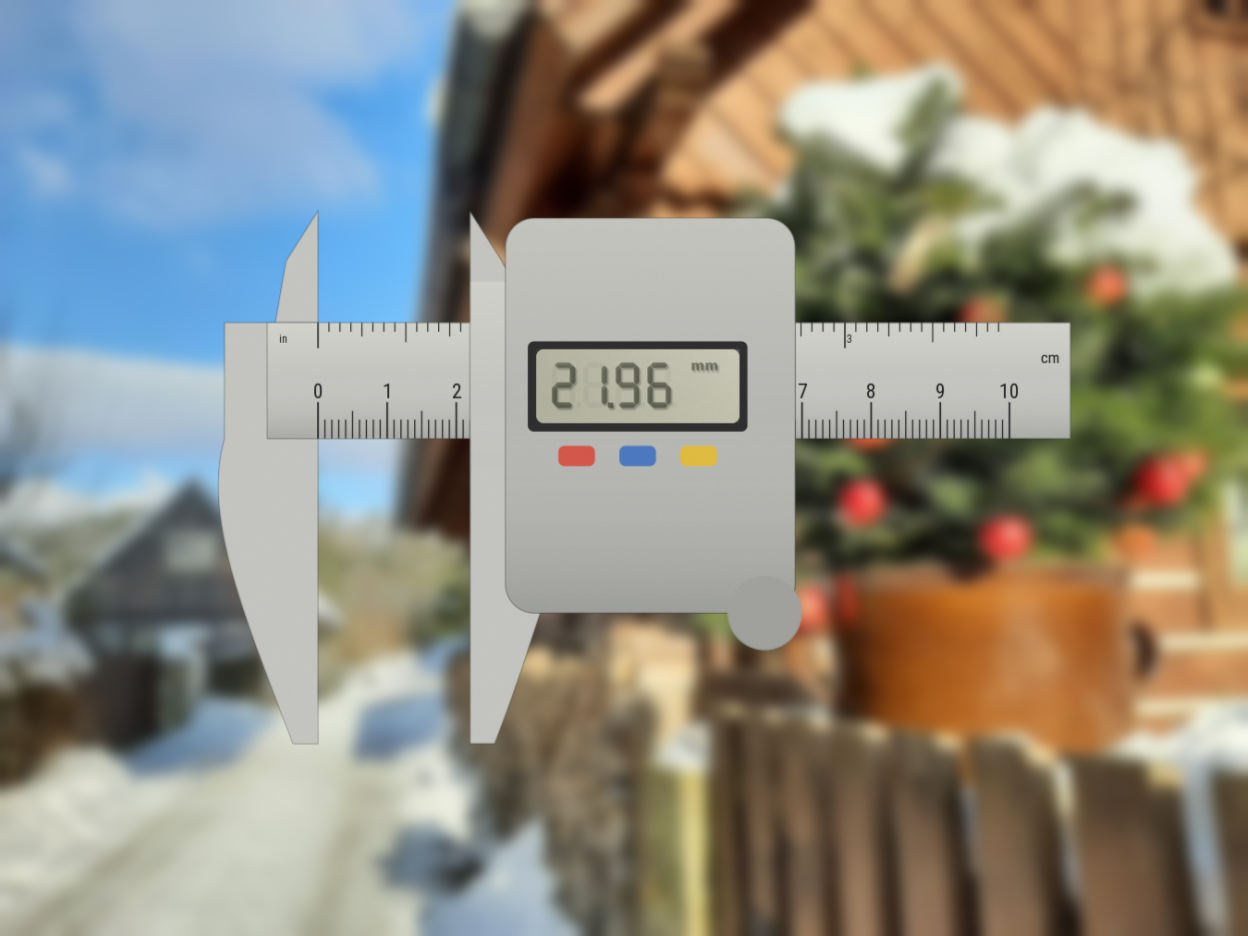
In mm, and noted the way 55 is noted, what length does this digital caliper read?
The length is 21.96
